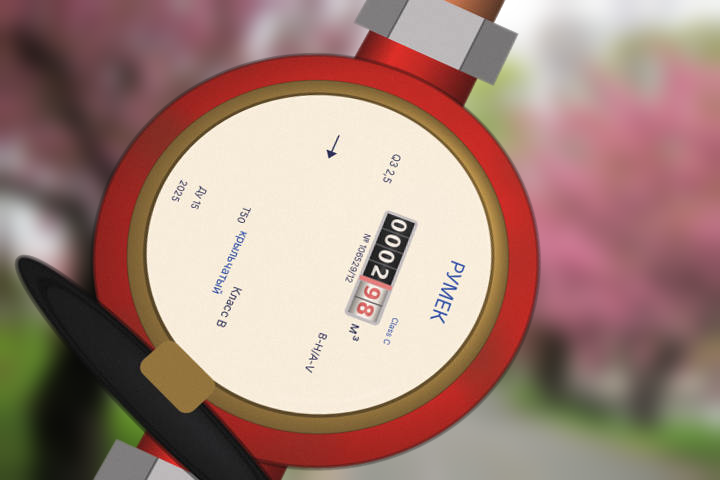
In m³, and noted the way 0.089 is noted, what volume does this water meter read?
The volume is 2.98
